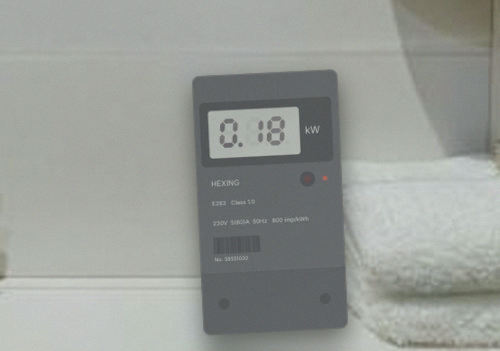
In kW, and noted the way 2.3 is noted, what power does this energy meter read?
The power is 0.18
